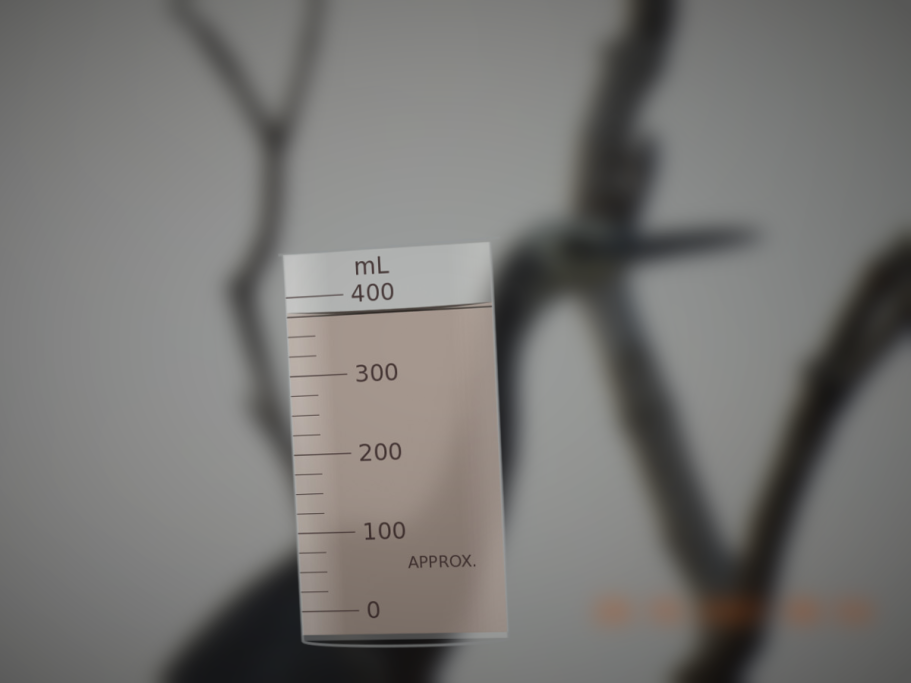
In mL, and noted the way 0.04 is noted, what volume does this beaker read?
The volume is 375
